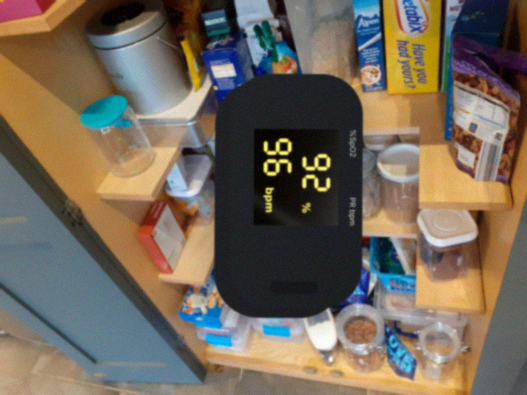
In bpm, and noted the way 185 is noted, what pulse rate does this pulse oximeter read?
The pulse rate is 96
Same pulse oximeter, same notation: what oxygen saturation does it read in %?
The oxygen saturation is 92
